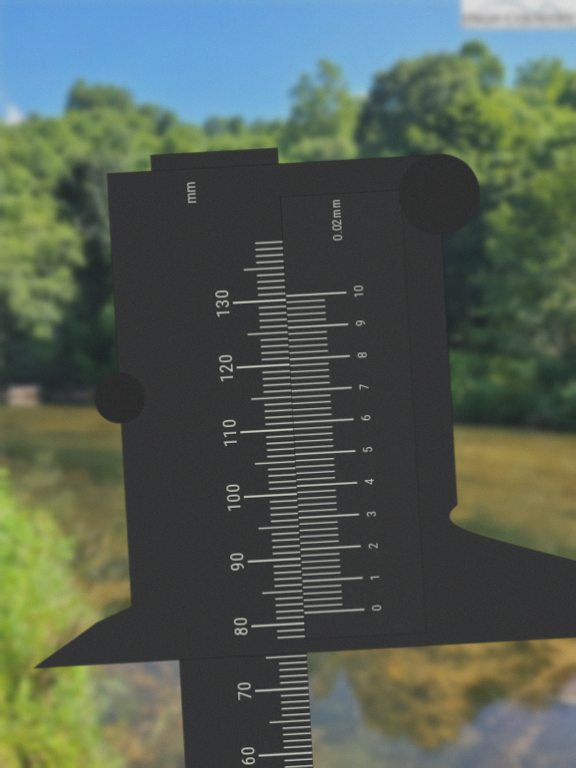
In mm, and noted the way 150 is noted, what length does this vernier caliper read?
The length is 81.6
